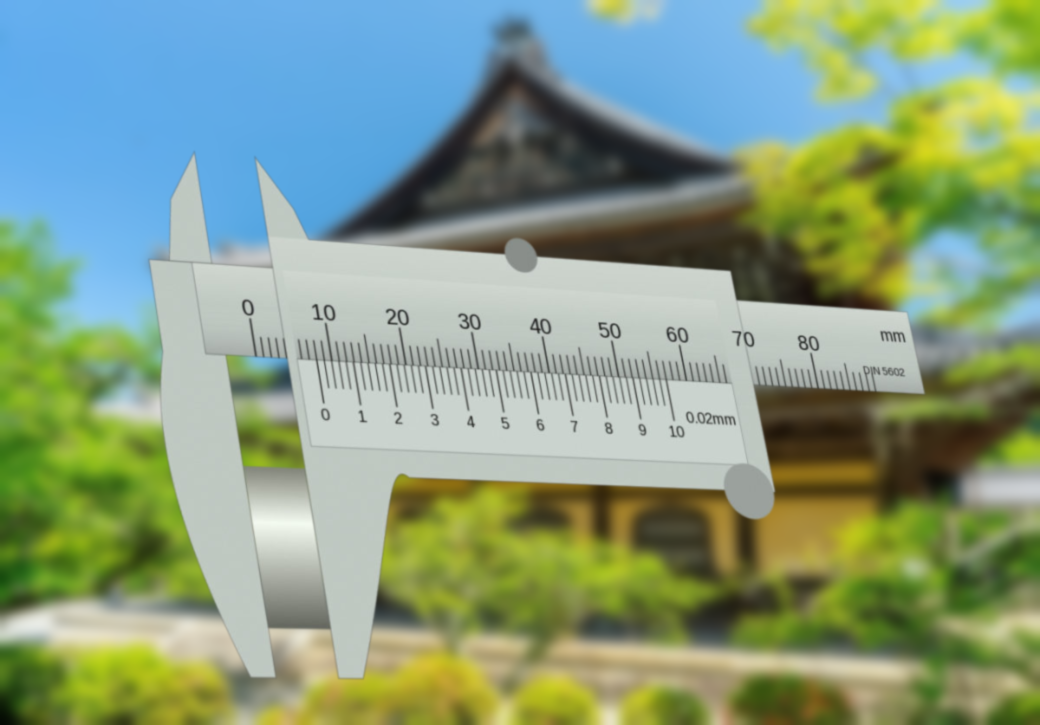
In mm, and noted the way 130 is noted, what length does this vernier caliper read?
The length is 8.0
